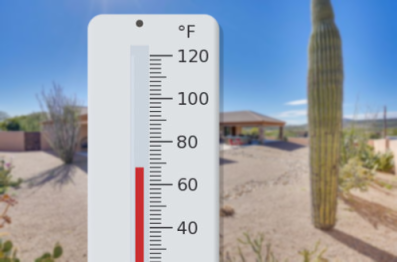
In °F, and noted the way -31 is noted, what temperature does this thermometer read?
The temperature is 68
